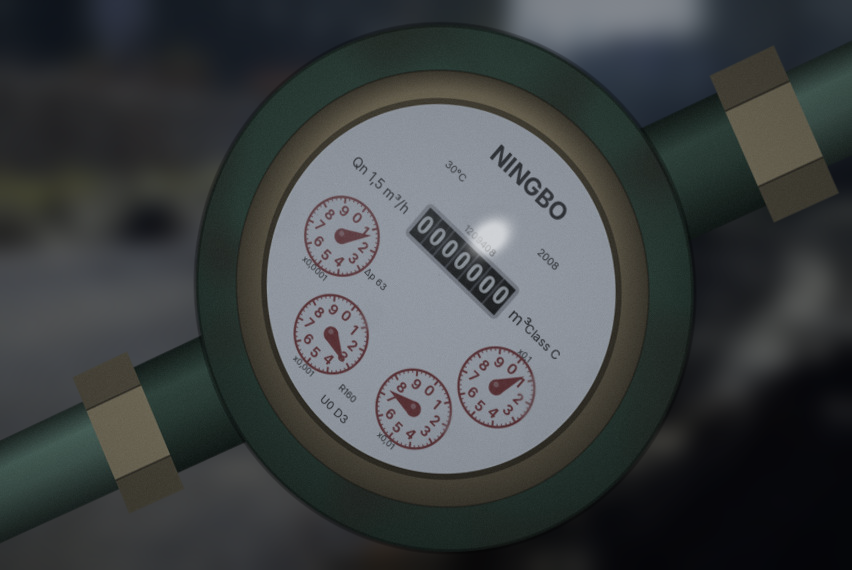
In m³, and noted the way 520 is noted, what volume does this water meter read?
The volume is 0.0731
